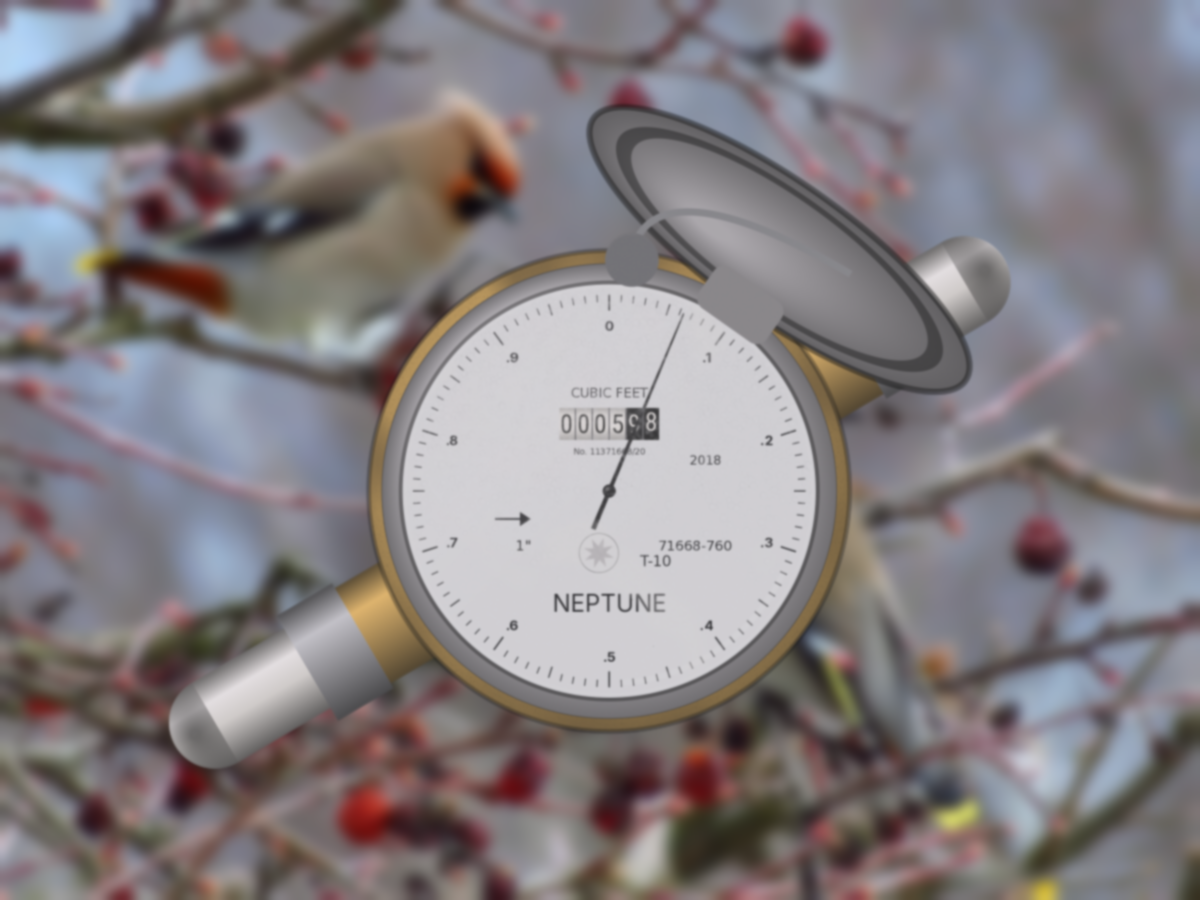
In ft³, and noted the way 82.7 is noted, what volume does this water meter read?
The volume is 598.06
